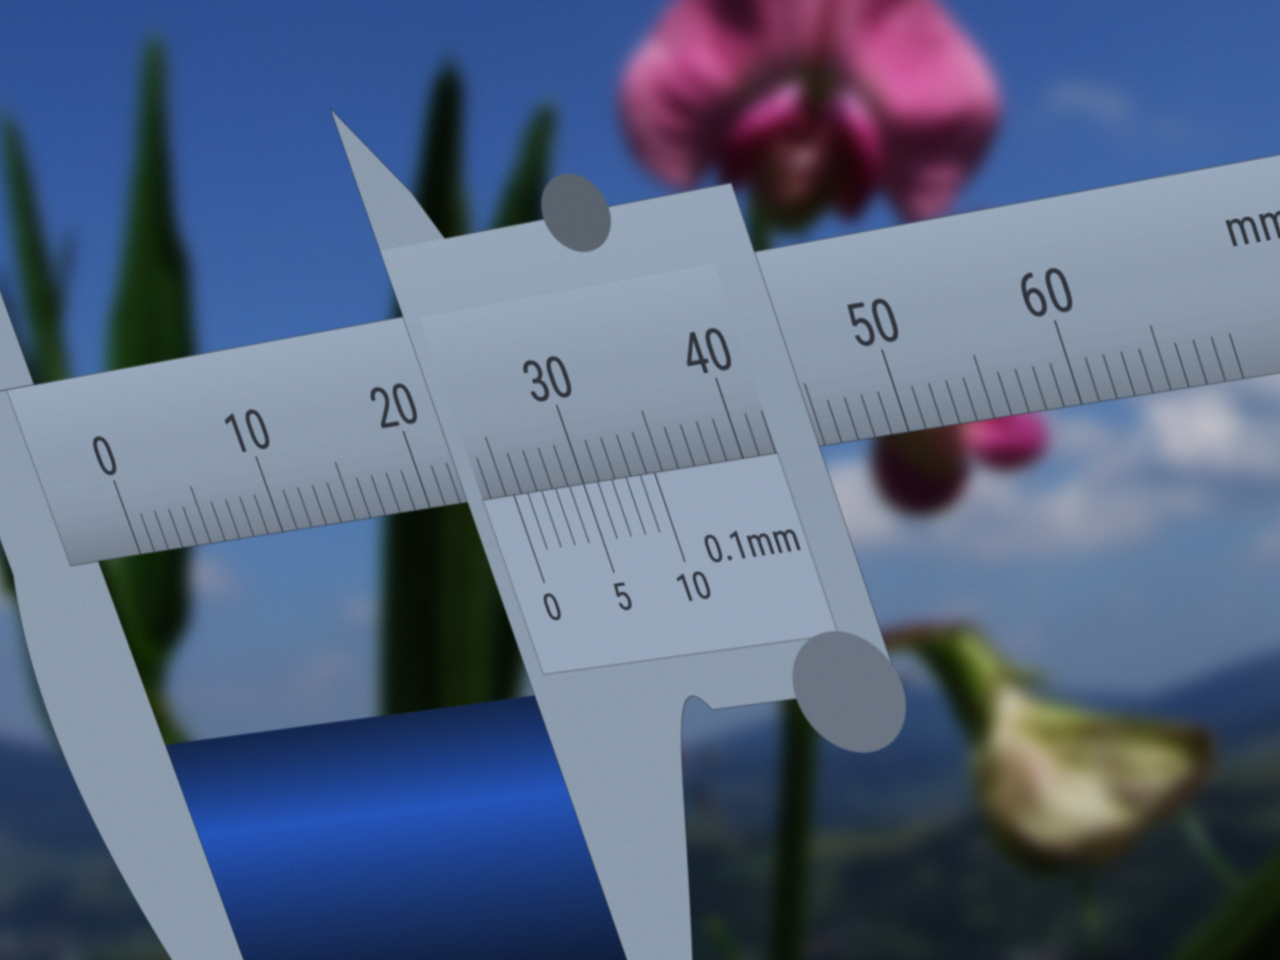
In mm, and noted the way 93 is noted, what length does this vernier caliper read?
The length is 25.5
